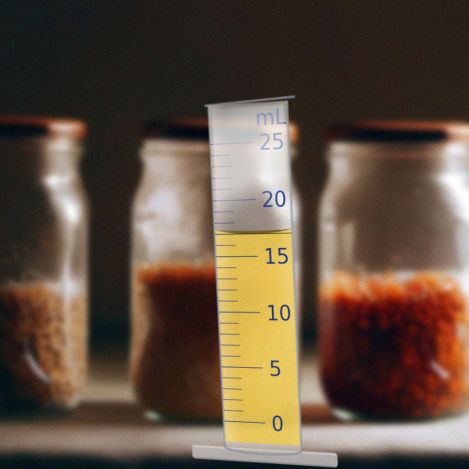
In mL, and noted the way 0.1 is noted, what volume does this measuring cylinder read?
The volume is 17
